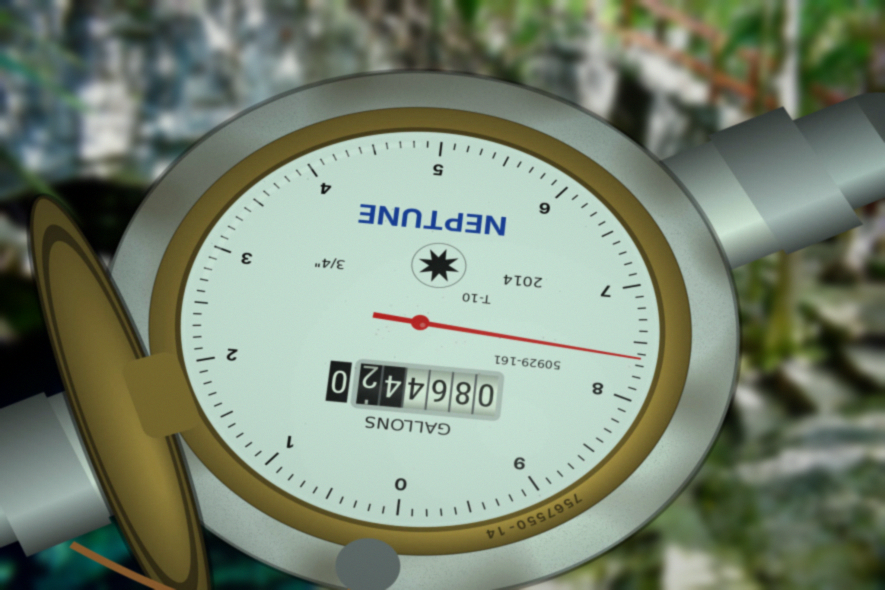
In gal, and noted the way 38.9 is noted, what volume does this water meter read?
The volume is 864417.6
